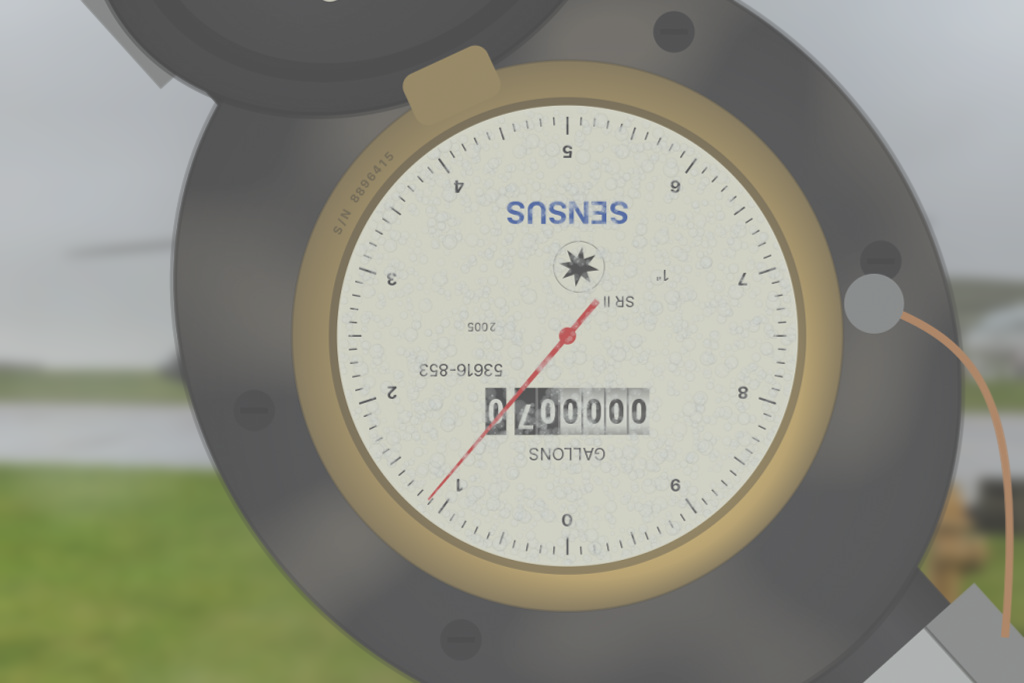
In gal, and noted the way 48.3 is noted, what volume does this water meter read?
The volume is 71.1
